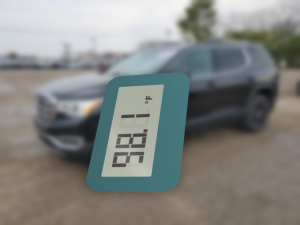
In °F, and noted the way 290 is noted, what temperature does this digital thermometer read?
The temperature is 98.1
